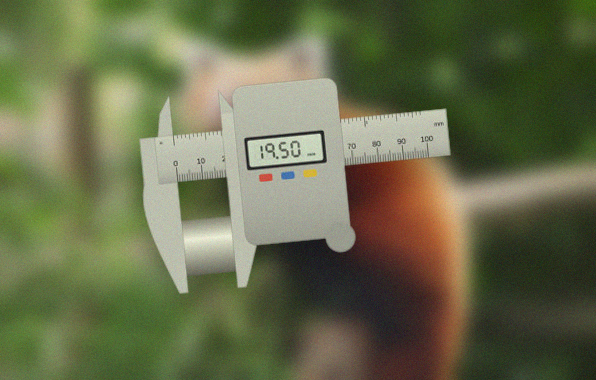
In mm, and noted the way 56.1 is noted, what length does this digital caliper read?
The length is 19.50
